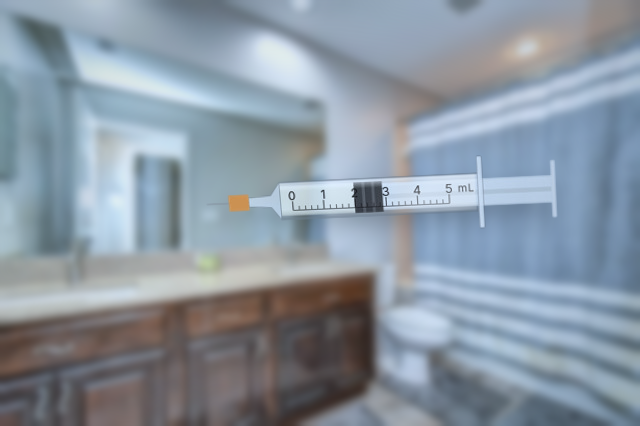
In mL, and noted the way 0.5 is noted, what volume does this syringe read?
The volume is 2
